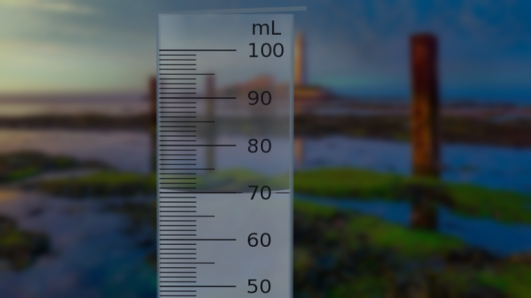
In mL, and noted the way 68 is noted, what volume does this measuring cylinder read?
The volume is 70
